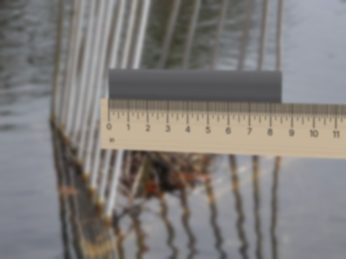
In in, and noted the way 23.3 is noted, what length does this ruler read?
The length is 8.5
